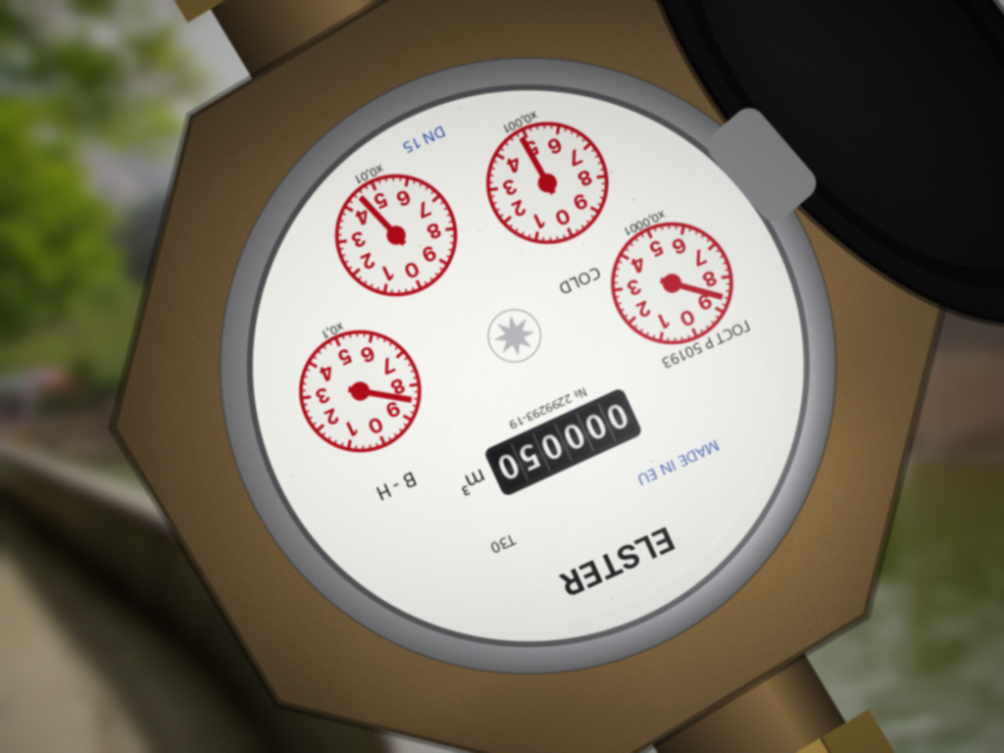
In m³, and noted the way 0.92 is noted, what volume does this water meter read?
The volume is 50.8448
